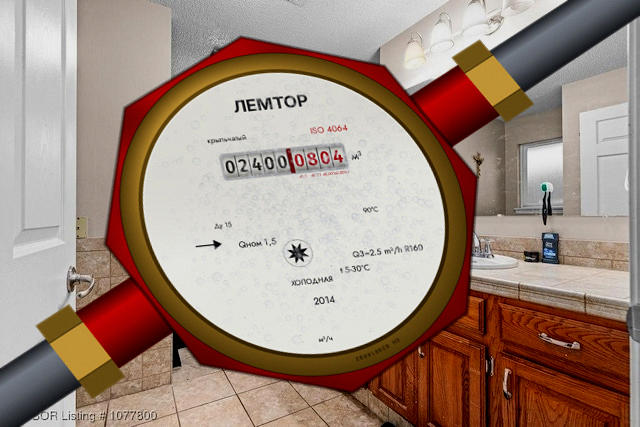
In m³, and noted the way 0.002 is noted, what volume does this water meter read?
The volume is 2400.0804
